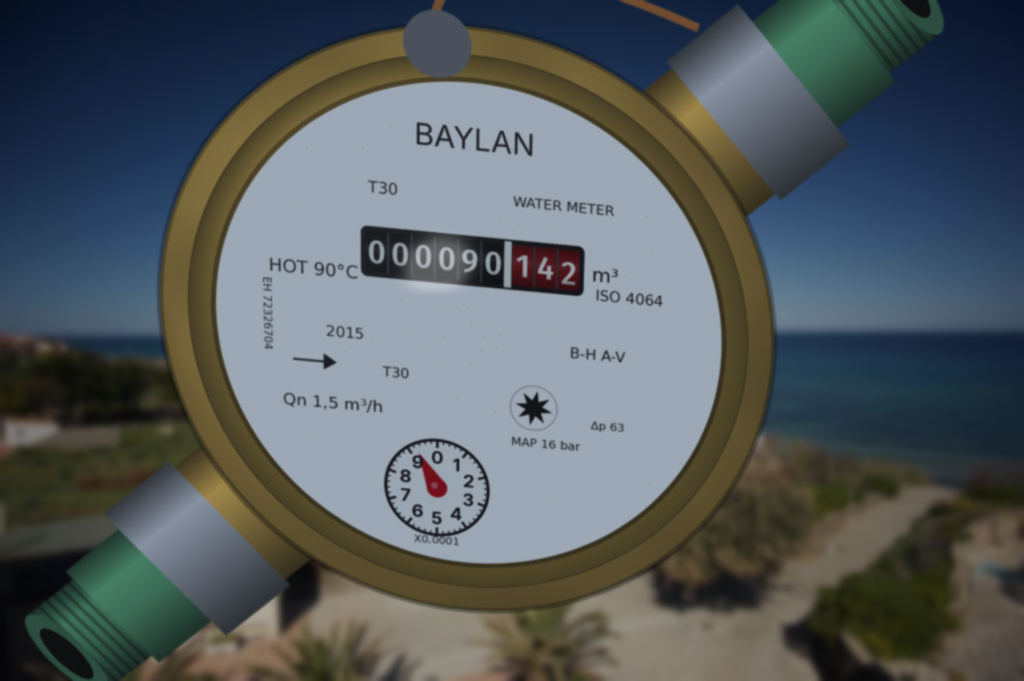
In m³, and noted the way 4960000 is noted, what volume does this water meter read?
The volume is 90.1419
